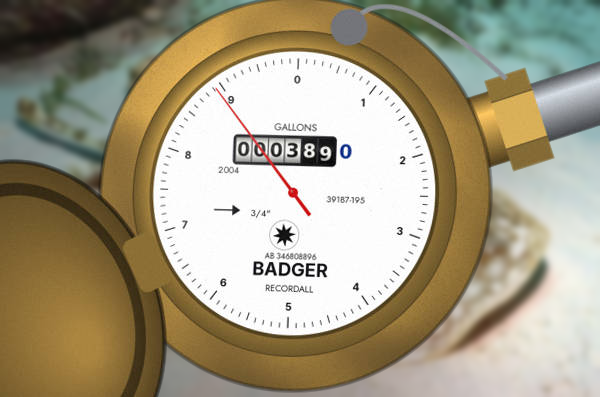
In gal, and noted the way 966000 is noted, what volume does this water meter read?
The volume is 3888.9
